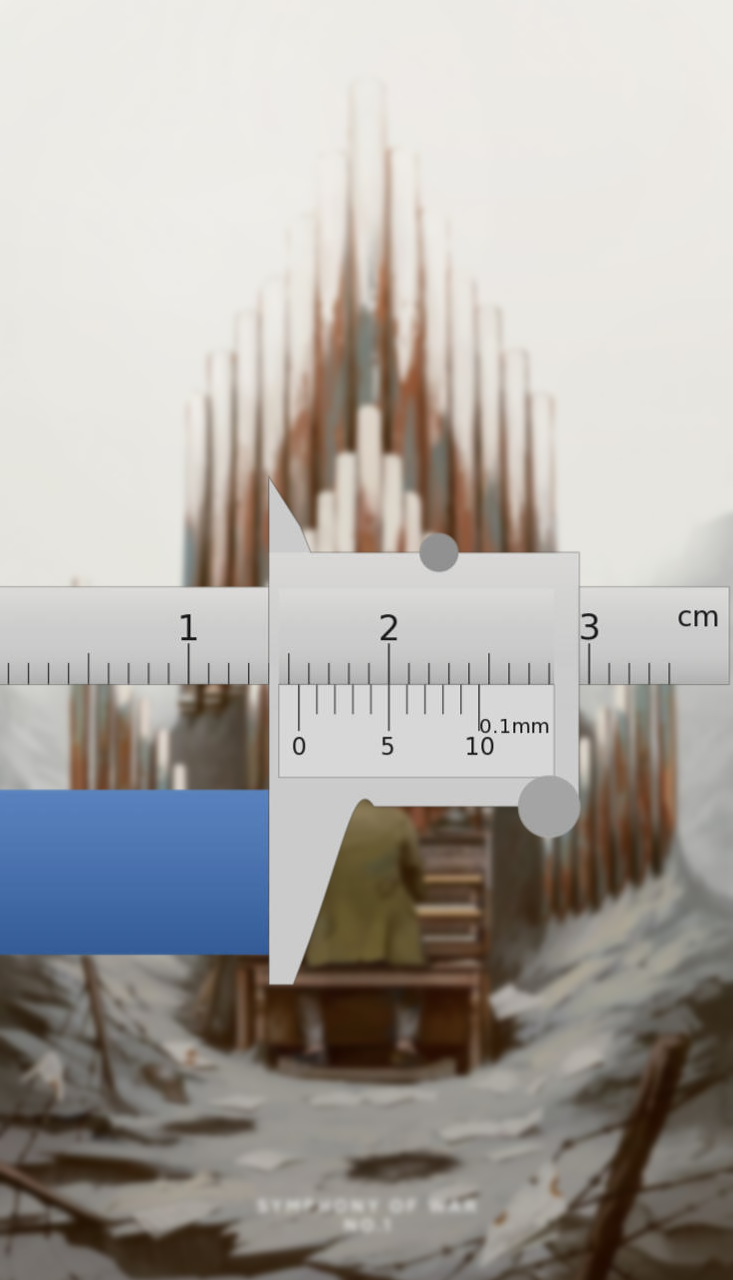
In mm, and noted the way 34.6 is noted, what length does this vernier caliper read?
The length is 15.5
